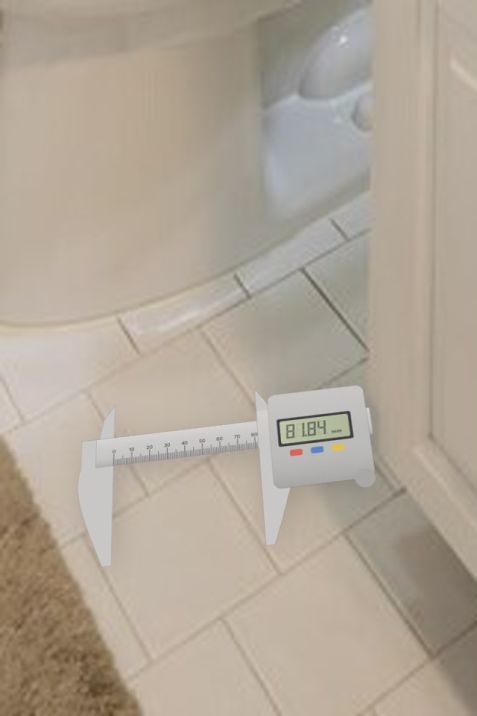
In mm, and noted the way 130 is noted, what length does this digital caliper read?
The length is 81.84
